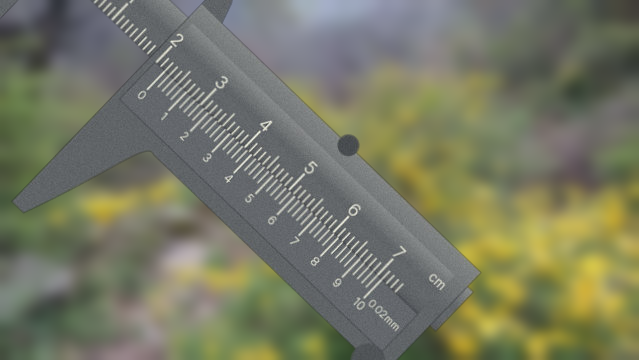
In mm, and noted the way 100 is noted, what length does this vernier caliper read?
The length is 22.0
